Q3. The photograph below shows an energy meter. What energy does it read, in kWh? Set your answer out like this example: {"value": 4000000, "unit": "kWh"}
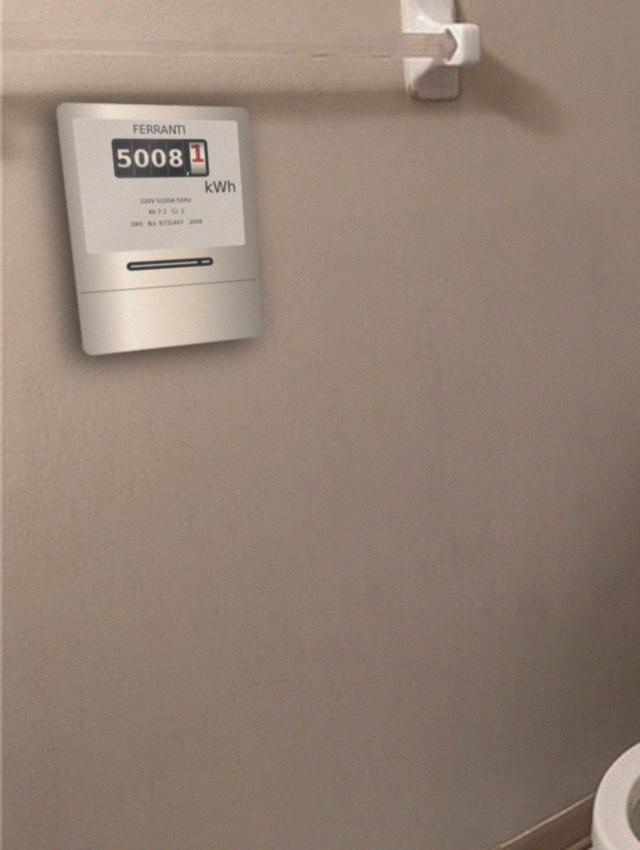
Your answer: {"value": 5008.1, "unit": "kWh"}
